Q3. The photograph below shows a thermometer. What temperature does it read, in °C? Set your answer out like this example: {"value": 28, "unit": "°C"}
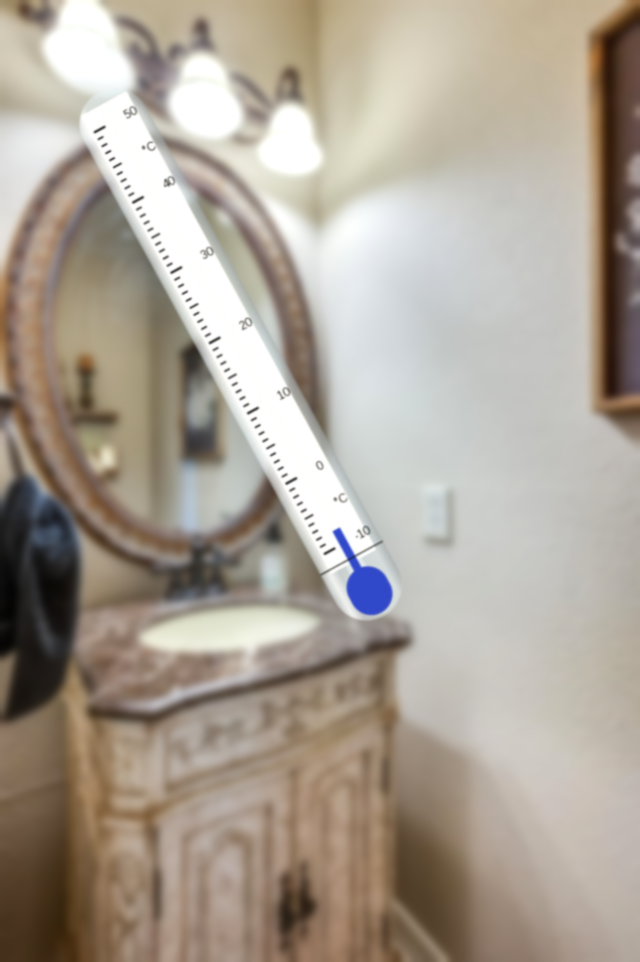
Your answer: {"value": -8, "unit": "°C"}
